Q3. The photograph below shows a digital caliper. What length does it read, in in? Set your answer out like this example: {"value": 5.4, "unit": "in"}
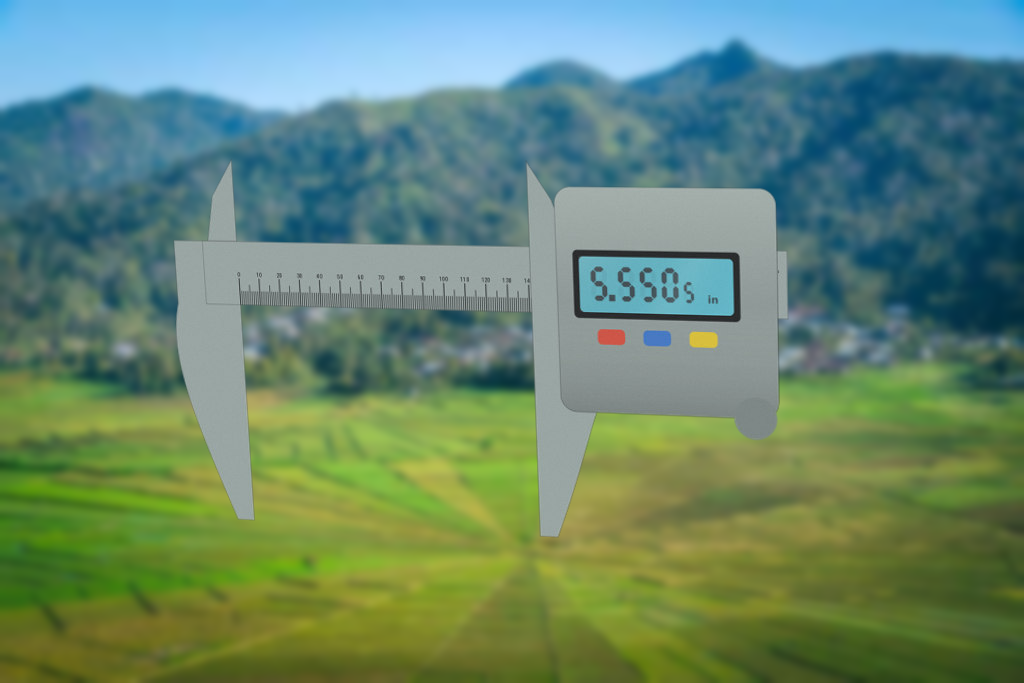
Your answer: {"value": 5.5505, "unit": "in"}
